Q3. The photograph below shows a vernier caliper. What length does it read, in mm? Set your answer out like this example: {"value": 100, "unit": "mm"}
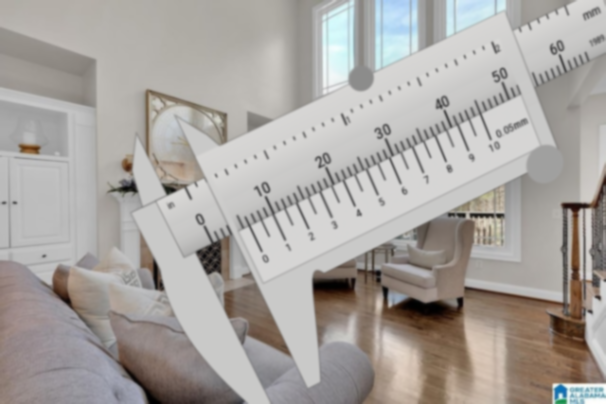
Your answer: {"value": 6.0, "unit": "mm"}
